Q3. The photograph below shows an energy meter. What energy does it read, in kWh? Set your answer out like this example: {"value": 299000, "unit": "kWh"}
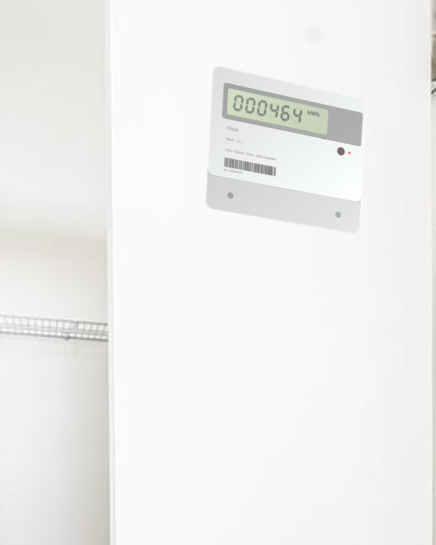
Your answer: {"value": 464, "unit": "kWh"}
